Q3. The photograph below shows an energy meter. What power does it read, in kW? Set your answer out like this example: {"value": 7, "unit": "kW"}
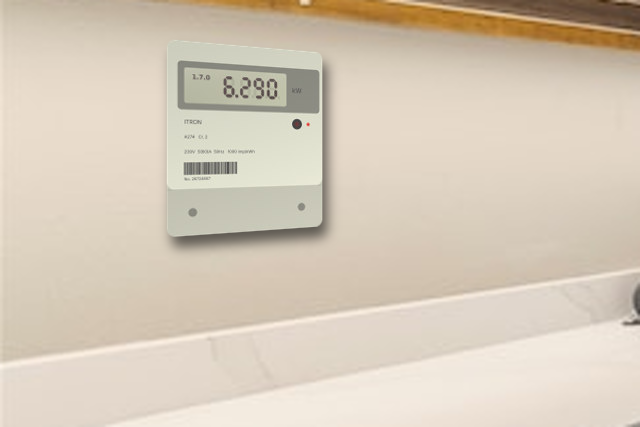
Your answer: {"value": 6.290, "unit": "kW"}
